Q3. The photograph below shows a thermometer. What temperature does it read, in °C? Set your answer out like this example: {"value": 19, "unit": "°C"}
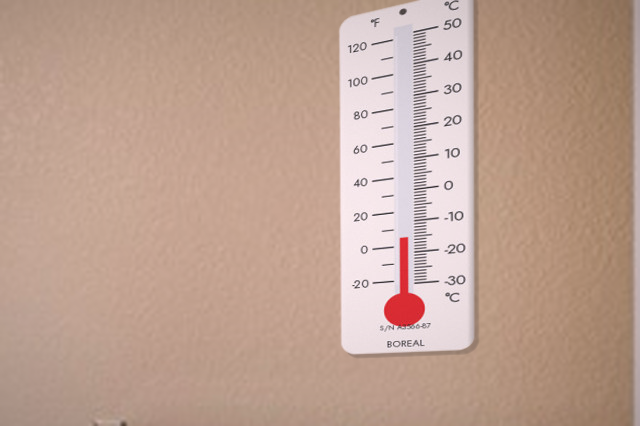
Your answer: {"value": -15, "unit": "°C"}
